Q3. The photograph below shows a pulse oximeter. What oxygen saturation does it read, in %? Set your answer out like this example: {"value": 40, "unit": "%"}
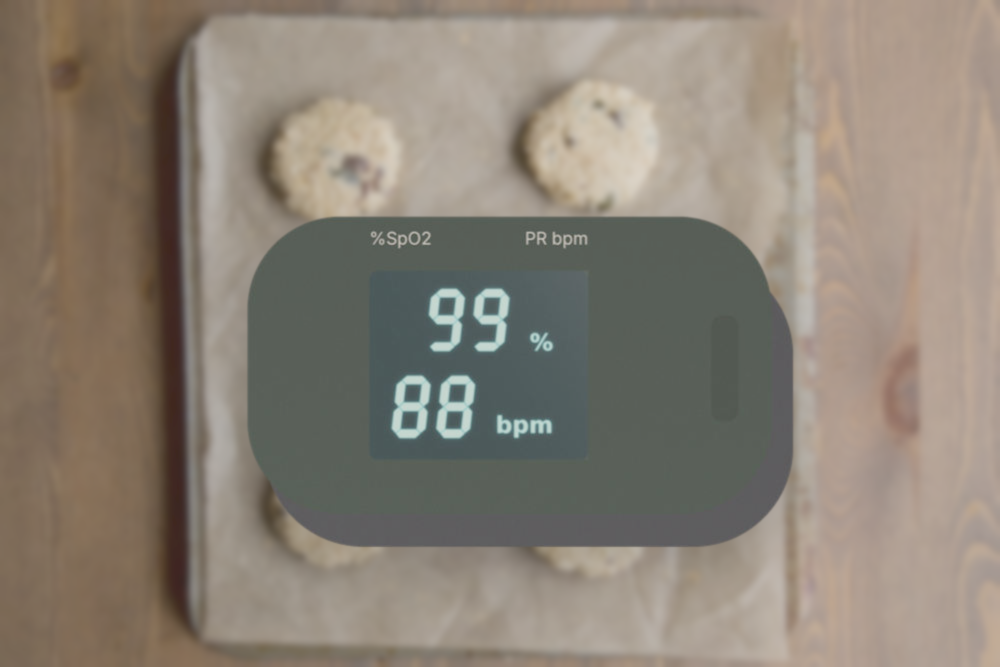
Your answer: {"value": 99, "unit": "%"}
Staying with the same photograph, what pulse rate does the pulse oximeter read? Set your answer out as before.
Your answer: {"value": 88, "unit": "bpm"}
